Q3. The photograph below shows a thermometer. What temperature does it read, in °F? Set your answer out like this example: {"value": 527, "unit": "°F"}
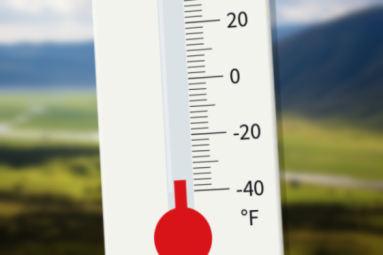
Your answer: {"value": -36, "unit": "°F"}
